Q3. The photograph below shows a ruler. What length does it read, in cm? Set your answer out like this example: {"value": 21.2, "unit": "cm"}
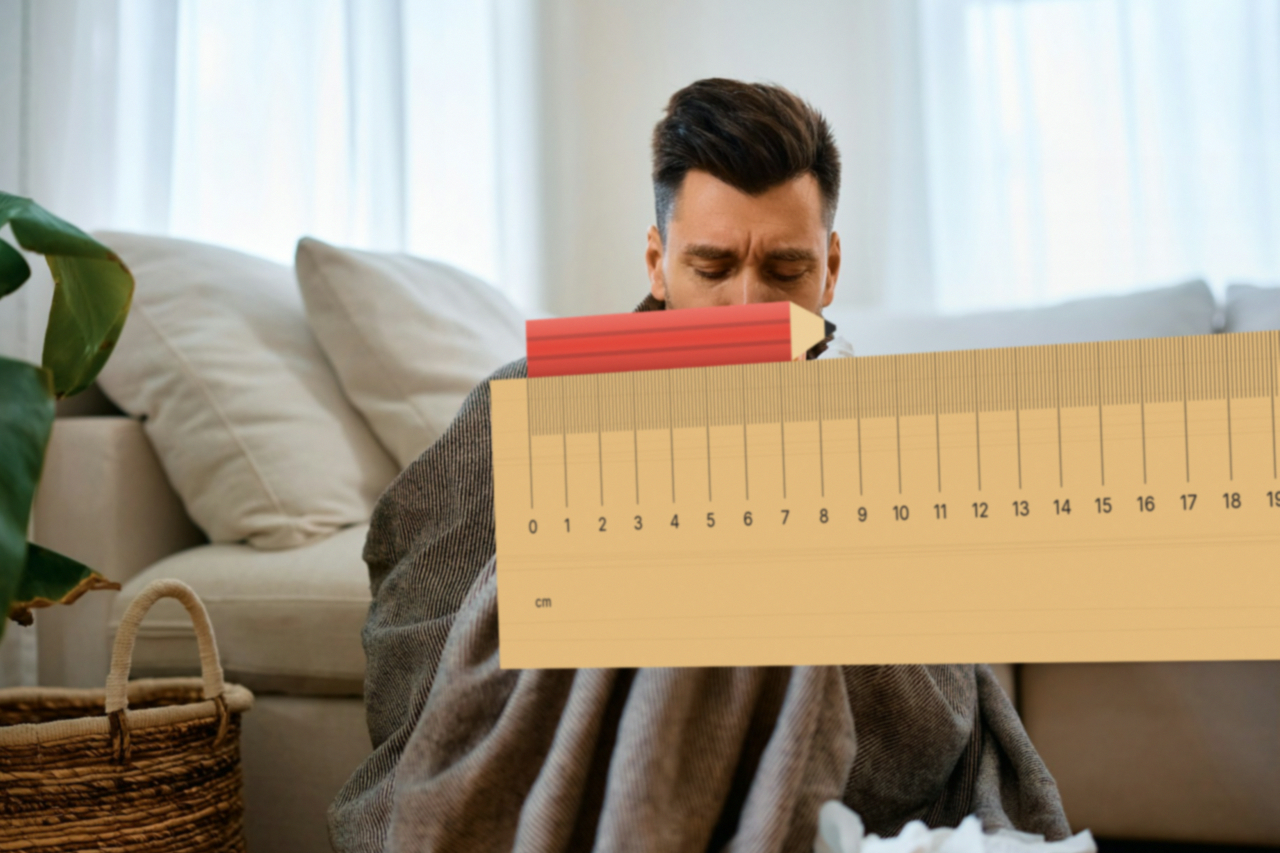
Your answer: {"value": 8.5, "unit": "cm"}
